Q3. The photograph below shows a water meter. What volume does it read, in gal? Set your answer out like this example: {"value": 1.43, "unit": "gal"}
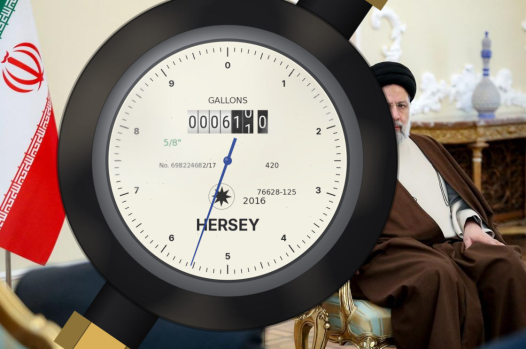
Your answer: {"value": 6105.5, "unit": "gal"}
